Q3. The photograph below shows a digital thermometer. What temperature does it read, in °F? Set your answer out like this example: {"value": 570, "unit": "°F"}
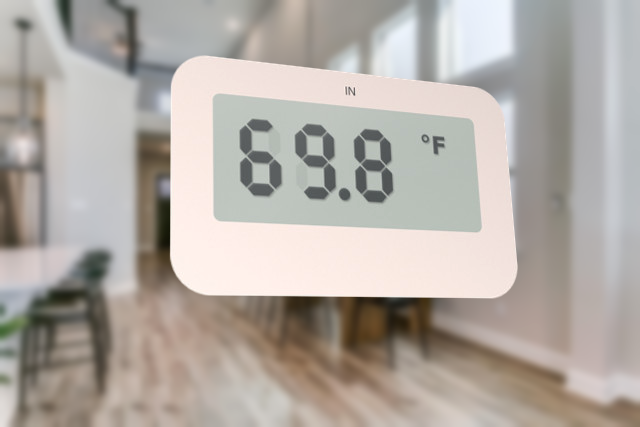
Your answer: {"value": 69.8, "unit": "°F"}
